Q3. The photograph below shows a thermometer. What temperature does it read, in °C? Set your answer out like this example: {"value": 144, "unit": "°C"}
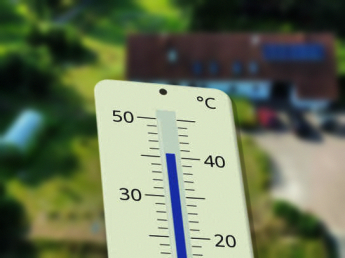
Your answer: {"value": 41, "unit": "°C"}
